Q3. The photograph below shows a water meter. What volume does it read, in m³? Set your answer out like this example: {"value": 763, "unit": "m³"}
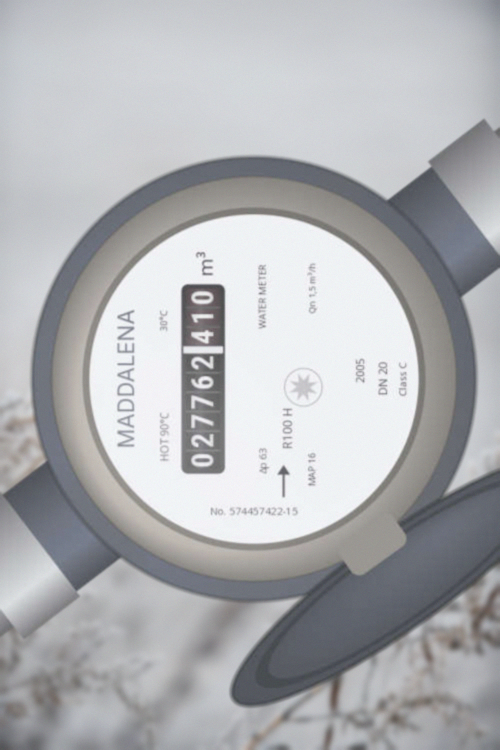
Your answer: {"value": 27762.410, "unit": "m³"}
